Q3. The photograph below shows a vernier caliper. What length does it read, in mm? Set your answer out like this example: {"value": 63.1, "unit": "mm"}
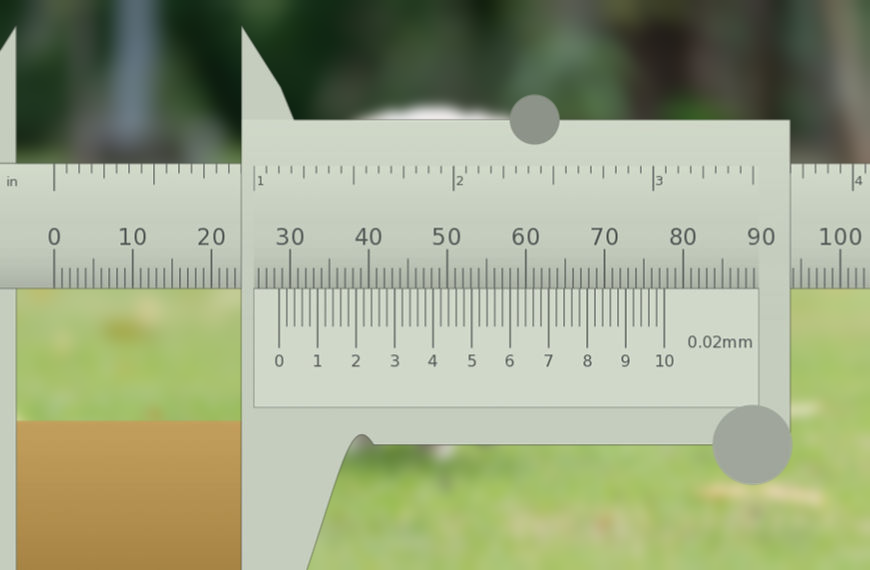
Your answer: {"value": 28.6, "unit": "mm"}
